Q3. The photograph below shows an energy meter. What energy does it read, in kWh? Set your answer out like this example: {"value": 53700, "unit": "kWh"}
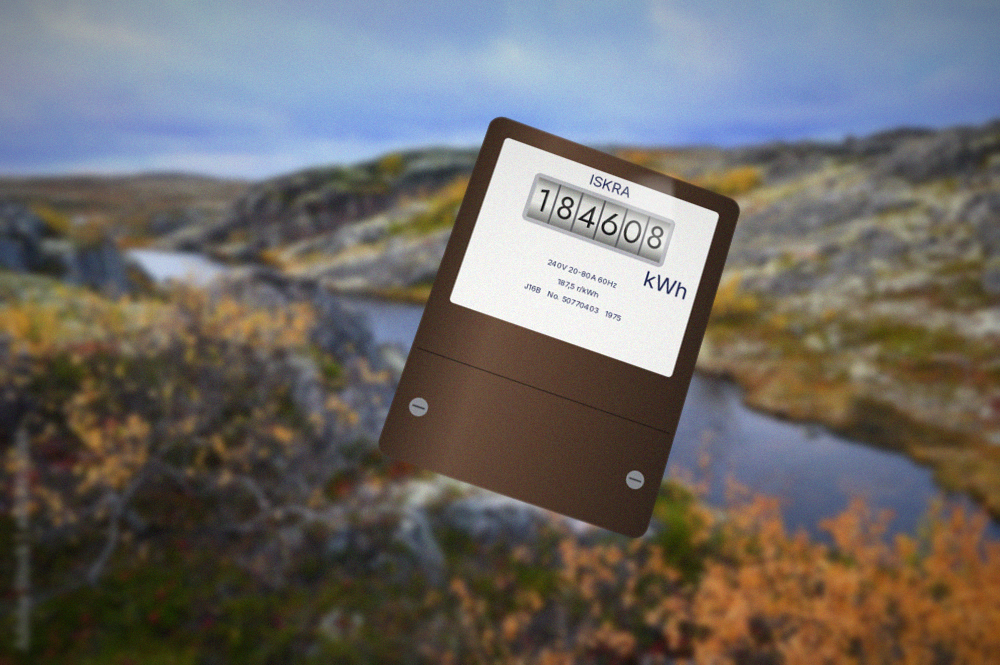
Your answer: {"value": 184608, "unit": "kWh"}
